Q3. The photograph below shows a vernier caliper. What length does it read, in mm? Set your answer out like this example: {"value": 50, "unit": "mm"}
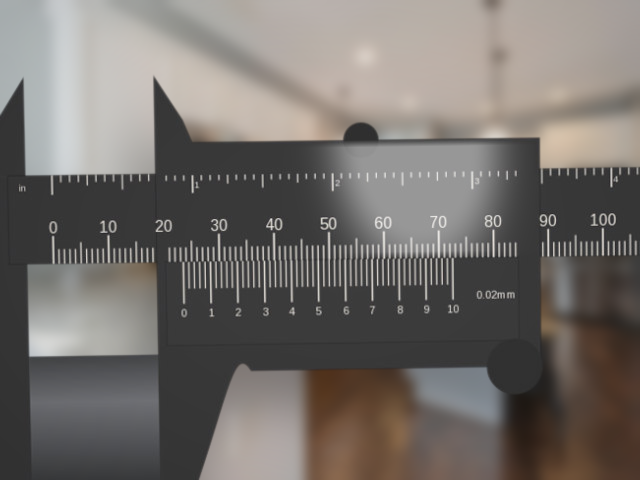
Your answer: {"value": 23.5, "unit": "mm"}
